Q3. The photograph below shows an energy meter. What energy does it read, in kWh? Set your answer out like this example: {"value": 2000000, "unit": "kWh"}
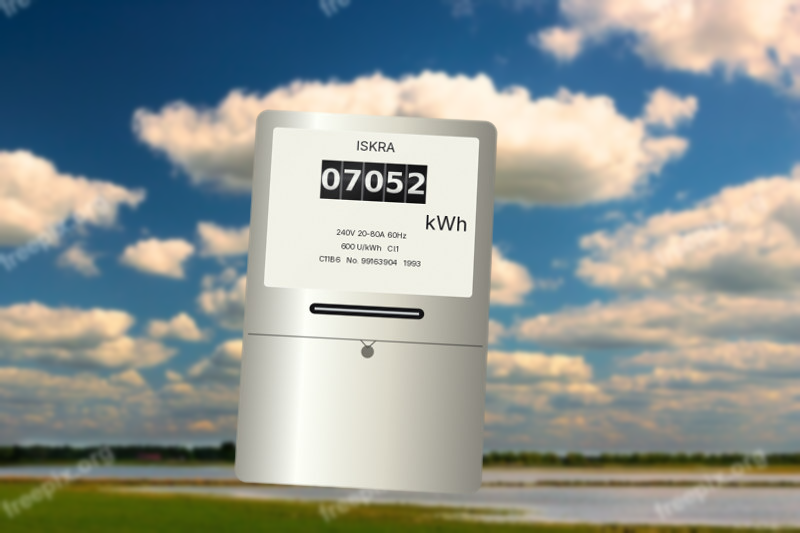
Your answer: {"value": 7052, "unit": "kWh"}
